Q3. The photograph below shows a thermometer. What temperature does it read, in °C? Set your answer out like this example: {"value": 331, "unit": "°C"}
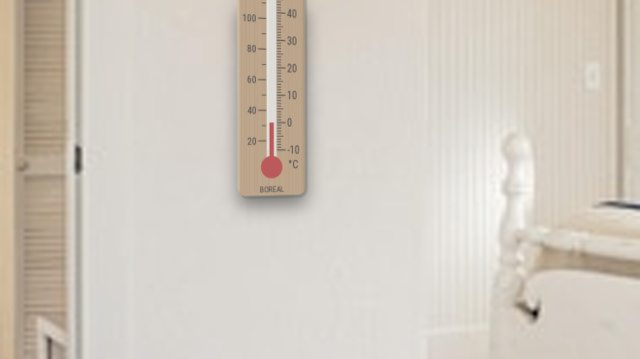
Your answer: {"value": 0, "unit": "°C"}
